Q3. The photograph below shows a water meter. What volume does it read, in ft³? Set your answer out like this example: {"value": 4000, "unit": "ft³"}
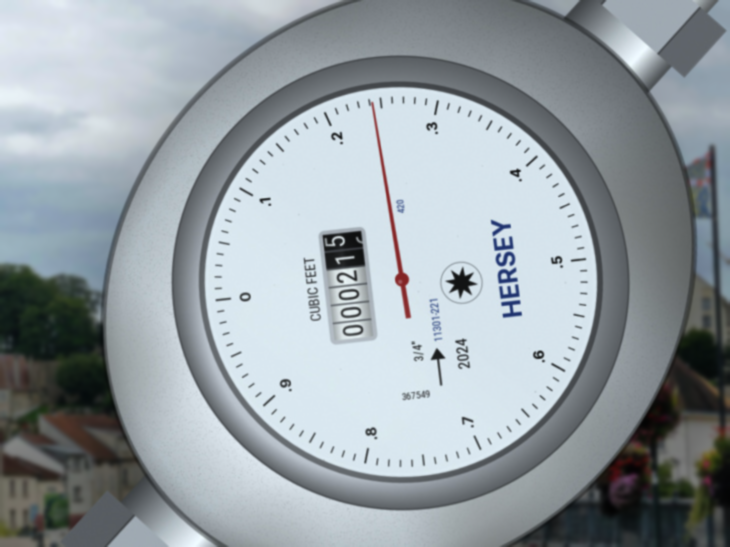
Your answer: {"value": 215.24, "unit": "ft³"}
